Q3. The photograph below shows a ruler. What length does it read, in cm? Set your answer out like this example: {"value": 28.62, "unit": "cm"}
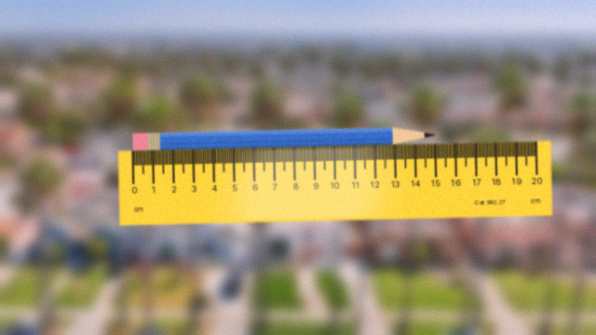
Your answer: {"value": 15, "unit": "cm"}
